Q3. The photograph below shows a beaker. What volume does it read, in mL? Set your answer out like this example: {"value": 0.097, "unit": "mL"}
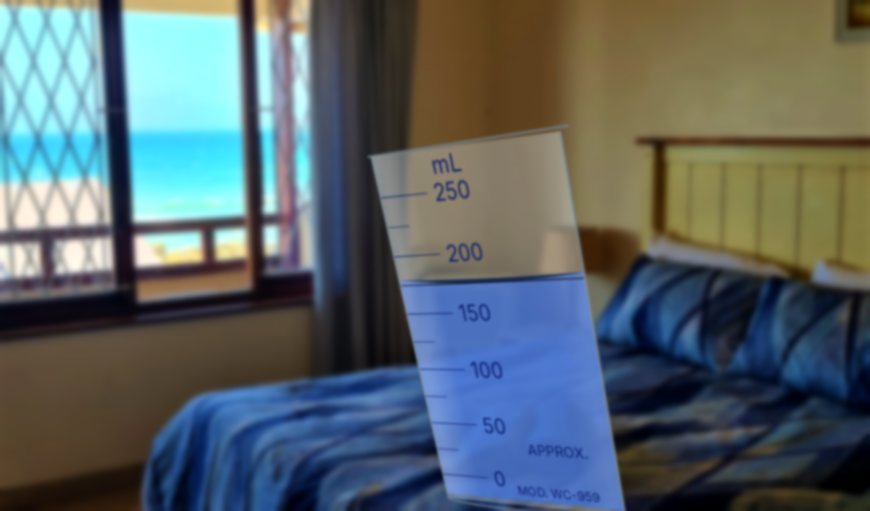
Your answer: {"value": 175, "unit": "mL"}
